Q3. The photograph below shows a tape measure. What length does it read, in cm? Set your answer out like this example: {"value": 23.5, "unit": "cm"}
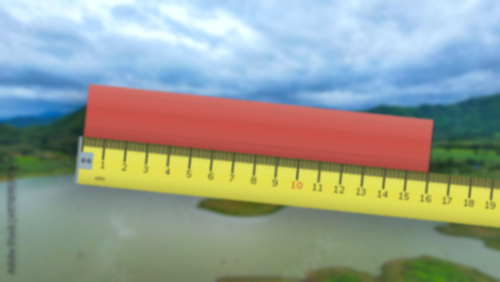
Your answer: {"value": 16, "unit": "cm"}
